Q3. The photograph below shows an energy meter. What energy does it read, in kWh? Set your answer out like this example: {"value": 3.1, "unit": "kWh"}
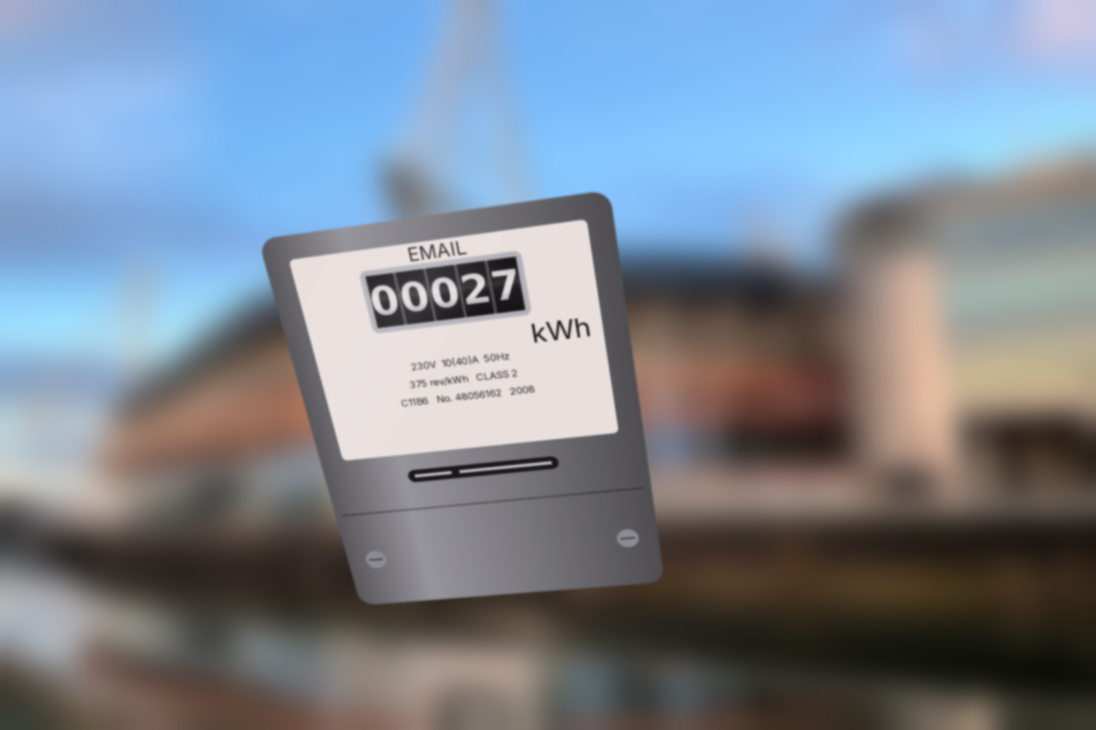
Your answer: {"value": 27, "unit": "kWh"}
